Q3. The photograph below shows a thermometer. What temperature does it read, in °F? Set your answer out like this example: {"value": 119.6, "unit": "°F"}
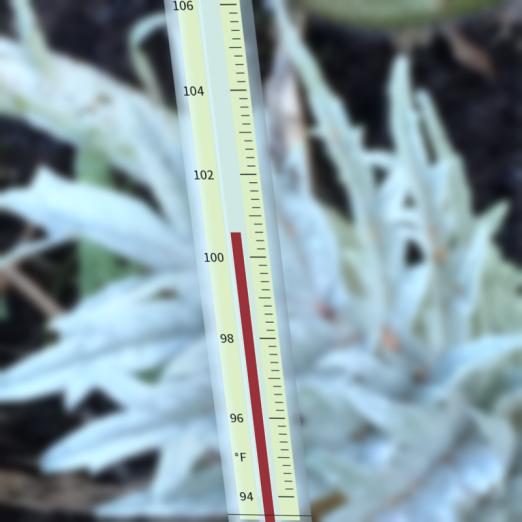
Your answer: {"value": 100.6, "unit": "°F"}
